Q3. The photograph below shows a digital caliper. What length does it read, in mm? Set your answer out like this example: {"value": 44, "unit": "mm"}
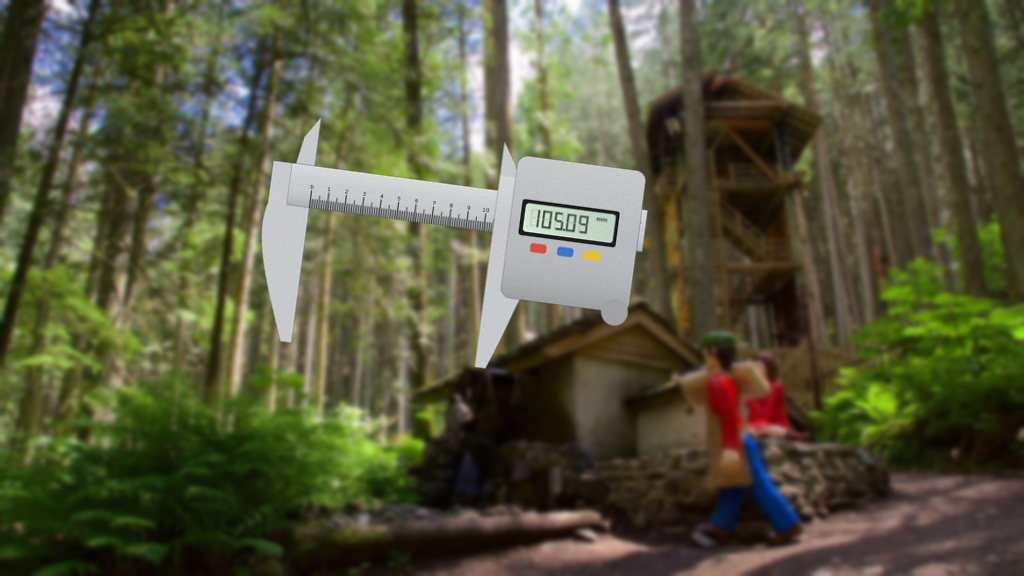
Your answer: {"value": 105.09, "unit": "mm"}
